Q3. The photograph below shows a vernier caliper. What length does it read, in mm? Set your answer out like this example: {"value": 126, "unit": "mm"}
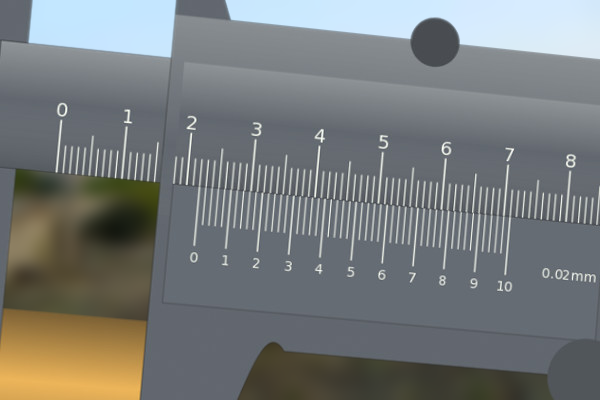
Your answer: {"value": 22.0, "unit": "mm"}
